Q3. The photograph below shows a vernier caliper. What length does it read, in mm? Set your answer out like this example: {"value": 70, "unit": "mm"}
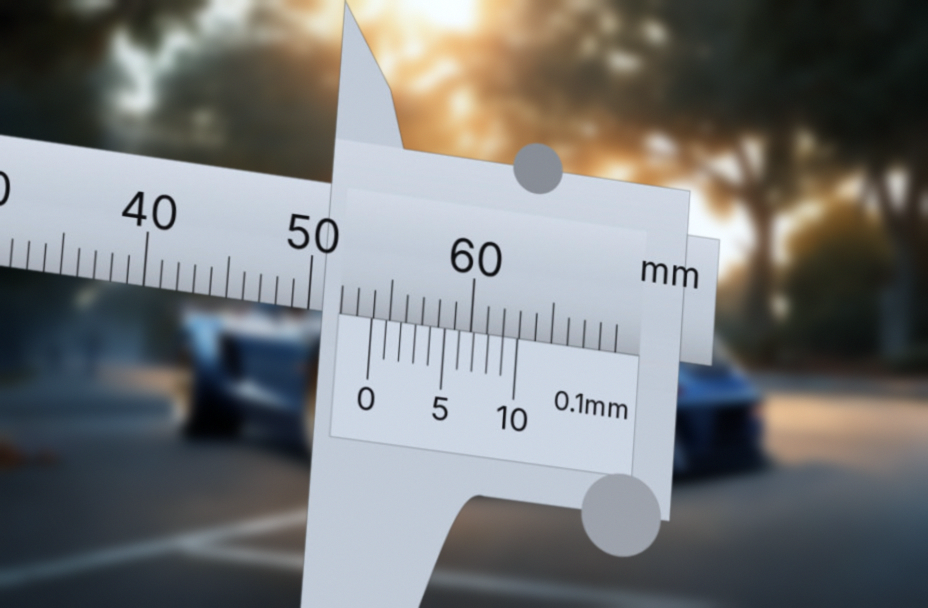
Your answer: {"value": 53.9, "unit": "mm"}
